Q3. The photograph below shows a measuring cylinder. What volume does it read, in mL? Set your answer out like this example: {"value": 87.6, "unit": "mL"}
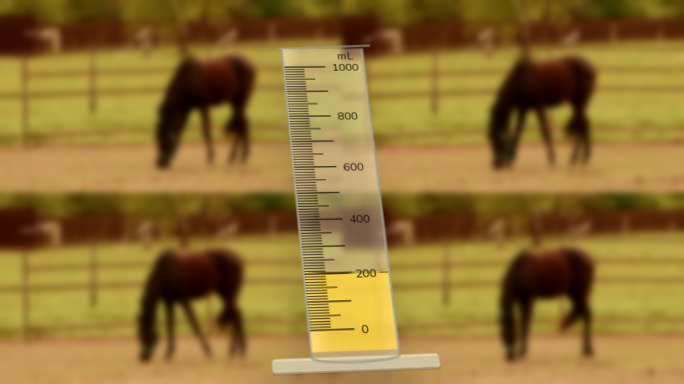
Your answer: {"value": 200, "unit": "mL"}
